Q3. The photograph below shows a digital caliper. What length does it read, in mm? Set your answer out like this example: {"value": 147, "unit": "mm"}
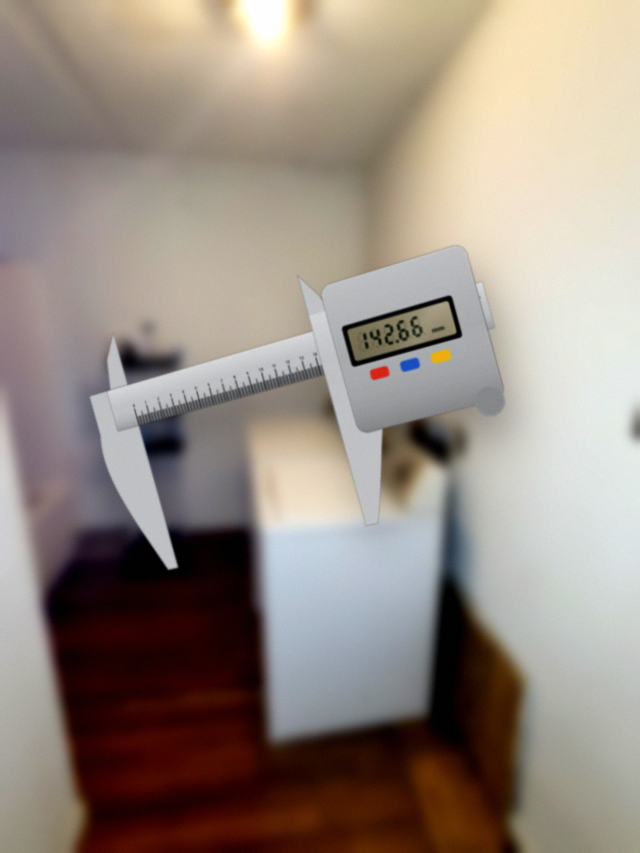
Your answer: {"value": 142.66, "unit": "mm"}
